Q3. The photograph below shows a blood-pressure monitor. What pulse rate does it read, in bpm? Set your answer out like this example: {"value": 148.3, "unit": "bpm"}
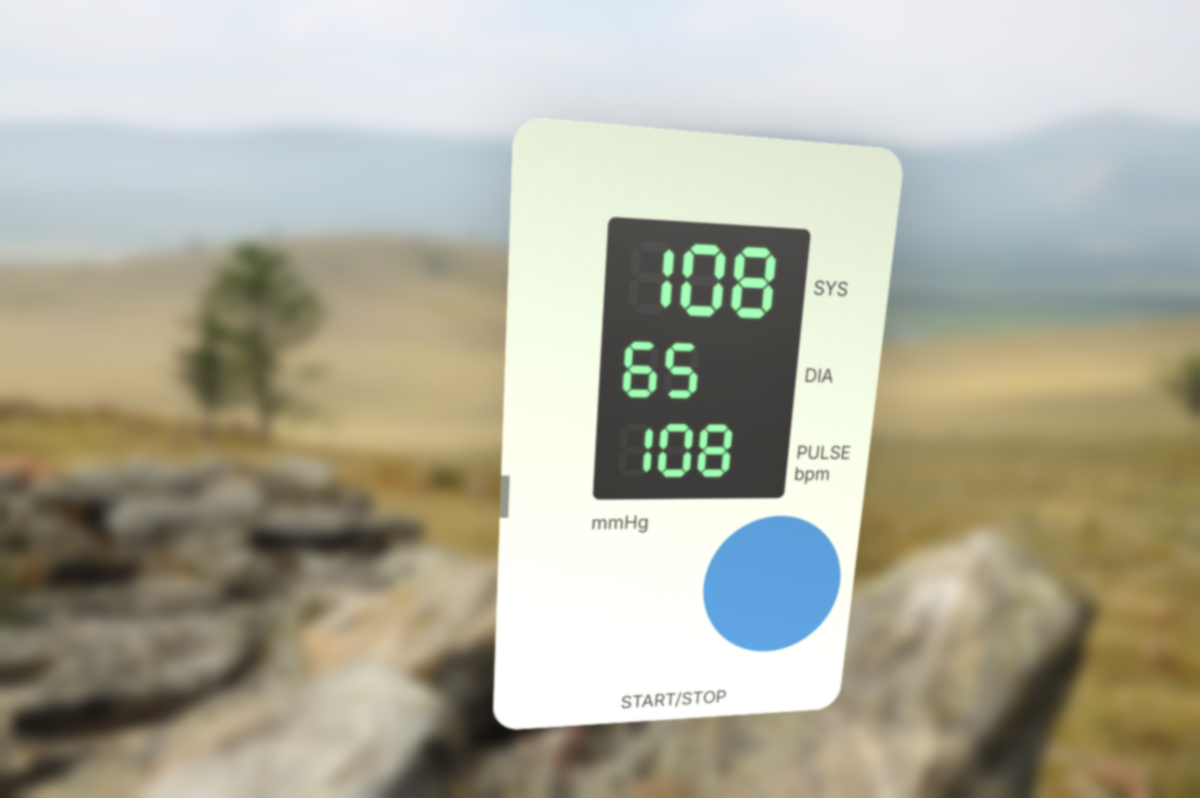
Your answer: {"value": 108, "unit": "bpm"}
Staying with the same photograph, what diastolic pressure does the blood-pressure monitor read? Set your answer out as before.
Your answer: {"value": 65, "unit": "mmHg"}
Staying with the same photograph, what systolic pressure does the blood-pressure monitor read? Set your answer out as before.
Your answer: {"value": 108, "unit": "mmHg"}
